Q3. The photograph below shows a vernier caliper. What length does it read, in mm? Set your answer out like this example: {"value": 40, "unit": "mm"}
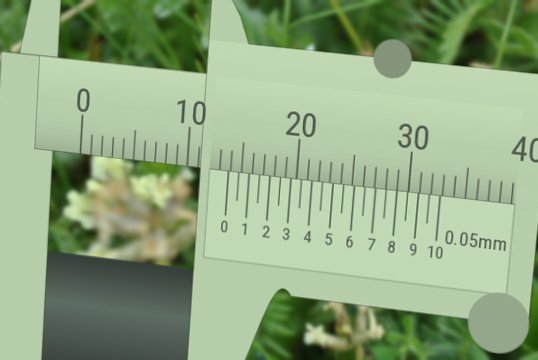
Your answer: {"value": 13.8, "unit": "mm"}
